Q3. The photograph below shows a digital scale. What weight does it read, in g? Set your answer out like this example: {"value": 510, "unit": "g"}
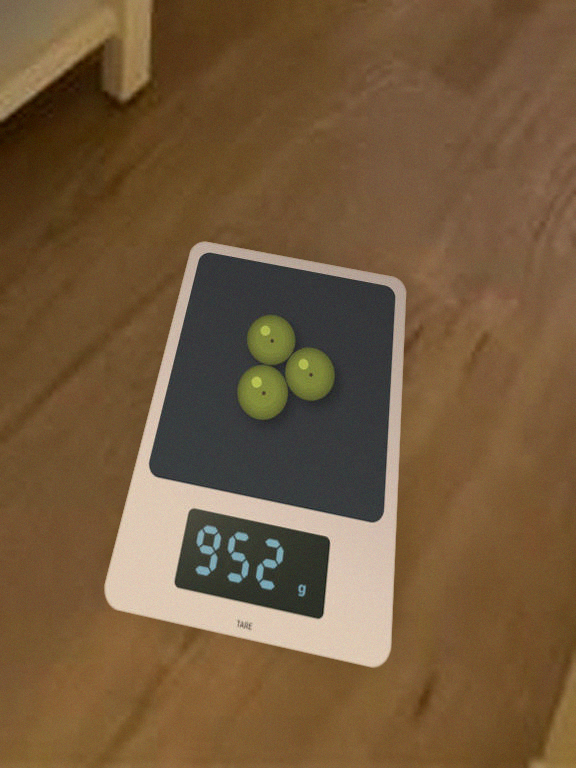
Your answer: {"value": 952, "unit": "g"}
